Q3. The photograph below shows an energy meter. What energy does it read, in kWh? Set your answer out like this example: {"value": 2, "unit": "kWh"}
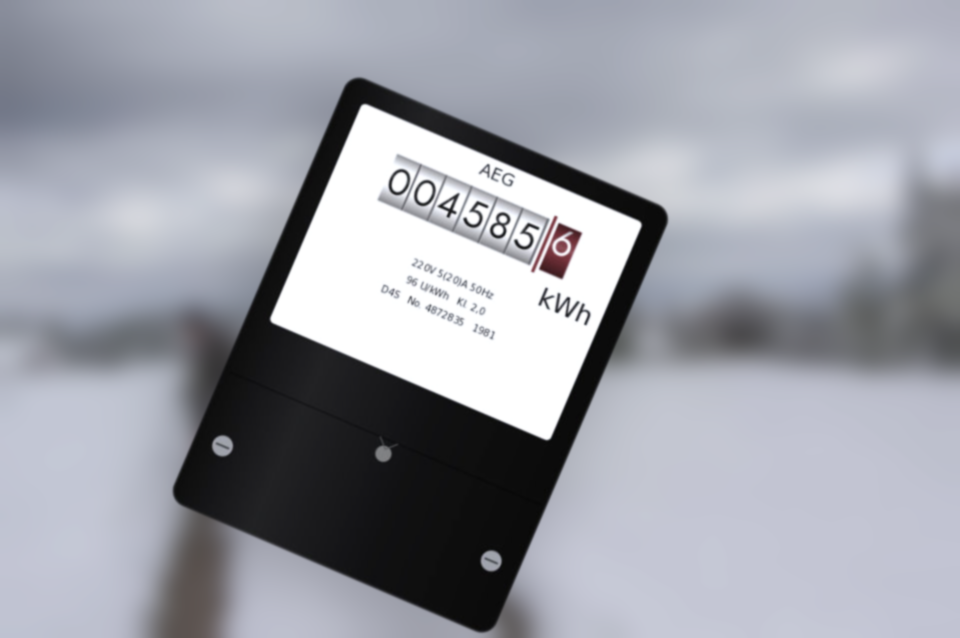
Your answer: {"value": 4585.6, "unit": "kWh"}
